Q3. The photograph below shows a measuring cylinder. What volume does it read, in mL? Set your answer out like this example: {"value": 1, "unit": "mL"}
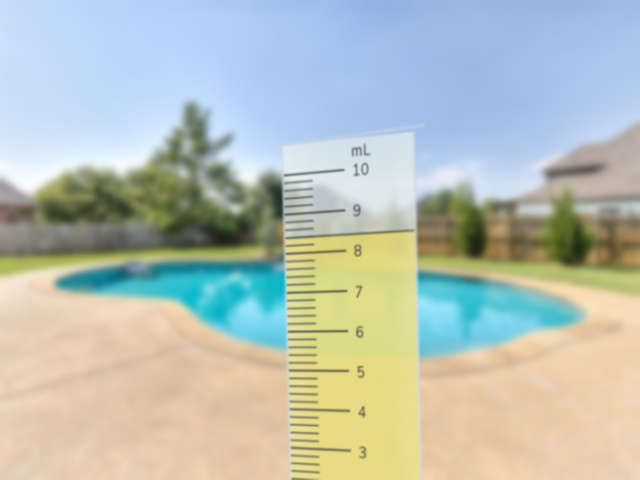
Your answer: {"value": 8.4, "unit": "mL"}
